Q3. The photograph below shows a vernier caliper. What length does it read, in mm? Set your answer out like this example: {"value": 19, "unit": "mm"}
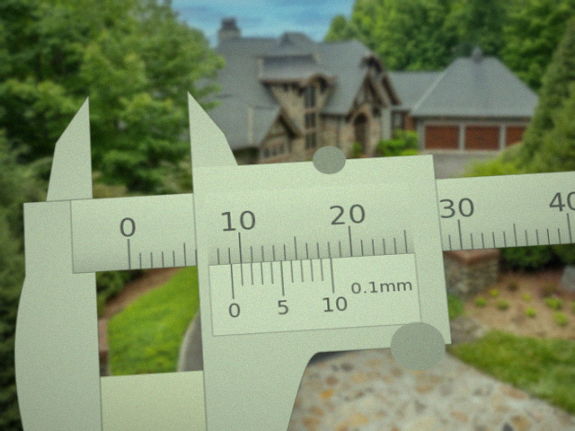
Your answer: {"value": 9.1, "unit": "mm"}
